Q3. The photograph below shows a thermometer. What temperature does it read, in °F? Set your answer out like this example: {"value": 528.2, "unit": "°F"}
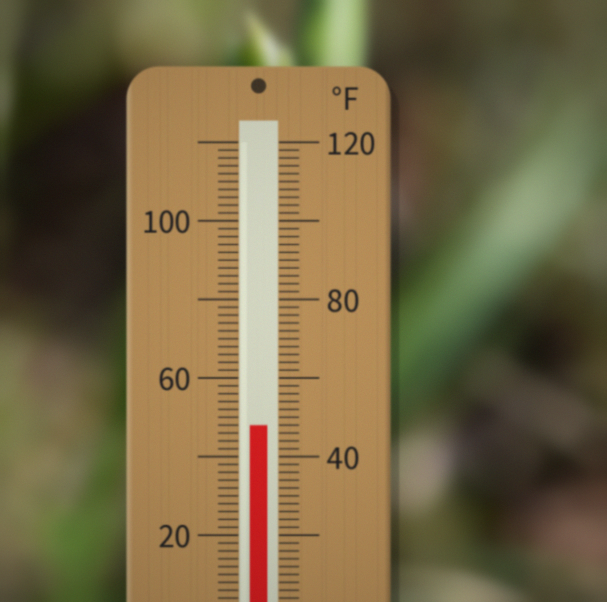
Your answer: {"value": 48, "unit": "°F"}
